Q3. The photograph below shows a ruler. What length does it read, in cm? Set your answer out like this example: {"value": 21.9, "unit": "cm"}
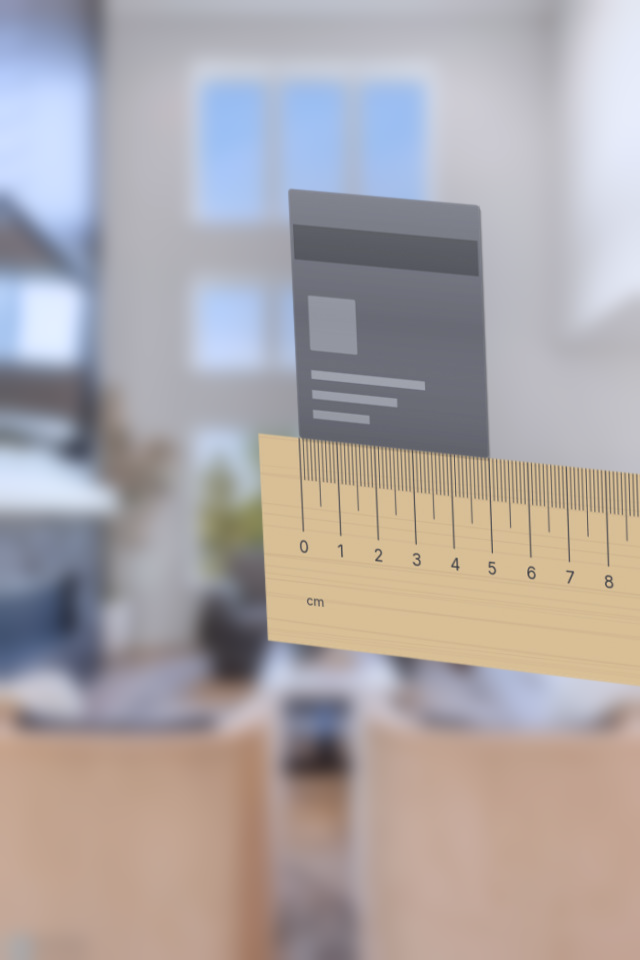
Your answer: {"value": 5, "unit": "cm"}
